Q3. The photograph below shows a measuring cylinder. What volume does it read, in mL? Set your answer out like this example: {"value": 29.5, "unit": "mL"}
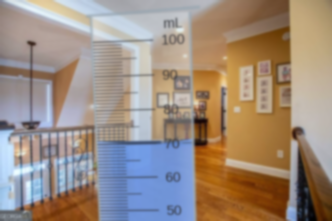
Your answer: {"value": 70, "unit": "mL"}
